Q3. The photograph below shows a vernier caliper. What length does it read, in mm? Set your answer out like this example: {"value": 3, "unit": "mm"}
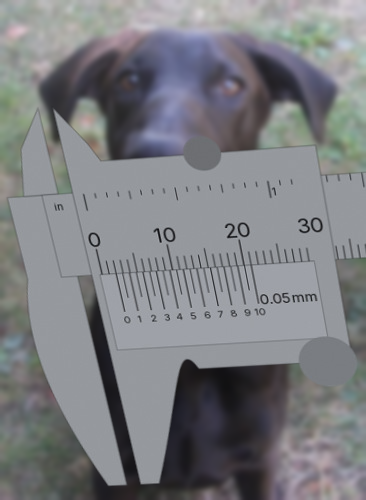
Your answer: {"value": 2.0, "unit": "mm"}
